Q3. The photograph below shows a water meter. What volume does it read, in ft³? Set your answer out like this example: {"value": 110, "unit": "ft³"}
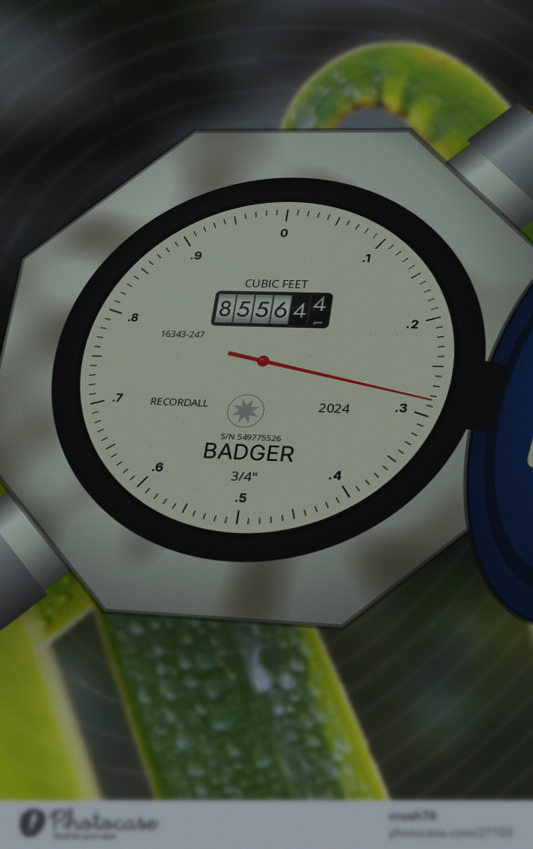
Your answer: {"value": 855644.28, "unit": "ft³"}
